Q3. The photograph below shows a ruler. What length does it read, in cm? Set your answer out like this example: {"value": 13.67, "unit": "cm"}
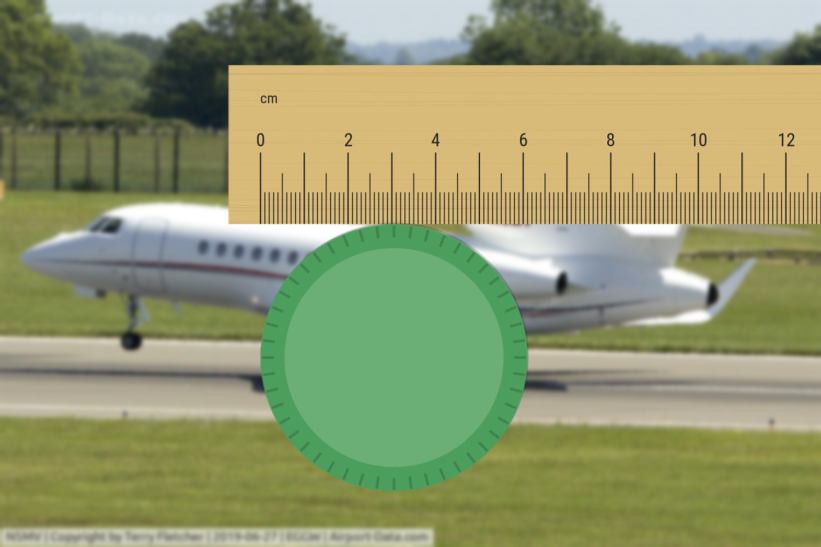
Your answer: {"value": 6.1, "unit": "cm"}
